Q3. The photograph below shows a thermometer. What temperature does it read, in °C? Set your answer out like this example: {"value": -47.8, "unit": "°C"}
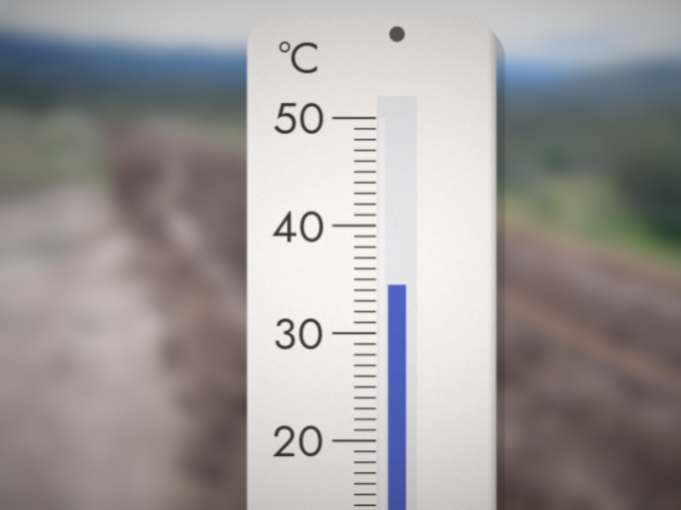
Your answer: {"value": 34.5, "unit": "°C"}
